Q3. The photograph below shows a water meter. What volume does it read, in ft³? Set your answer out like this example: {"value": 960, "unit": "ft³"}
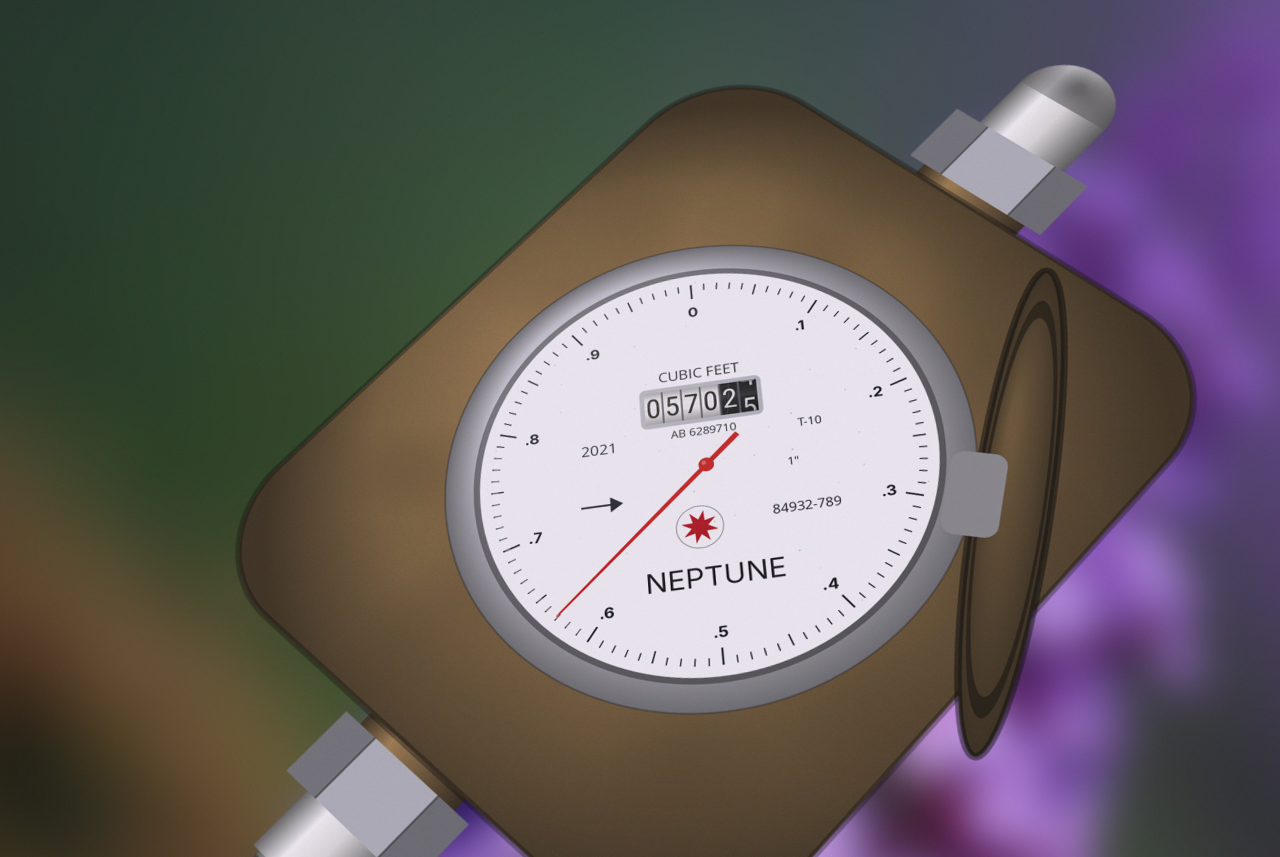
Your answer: {"value": 57024.63, "unit": "ft³"}
